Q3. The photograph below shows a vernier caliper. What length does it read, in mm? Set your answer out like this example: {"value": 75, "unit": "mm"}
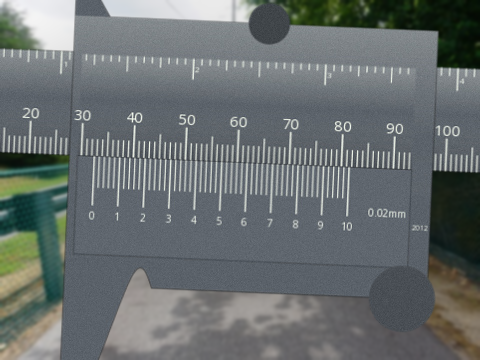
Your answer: {"value": 32.5, "unit": "mm"}
